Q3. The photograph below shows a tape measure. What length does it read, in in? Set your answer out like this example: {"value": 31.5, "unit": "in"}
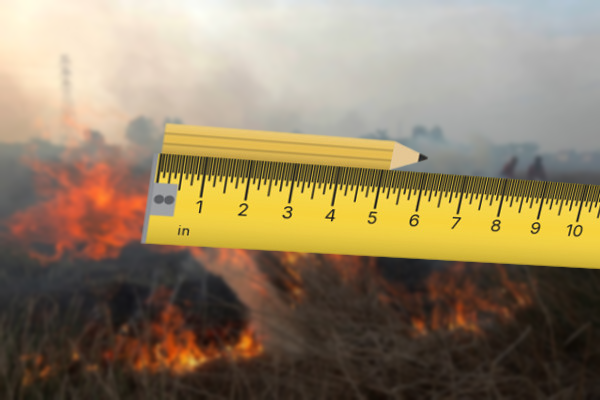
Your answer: {"value": 6, "unit": "in"}
